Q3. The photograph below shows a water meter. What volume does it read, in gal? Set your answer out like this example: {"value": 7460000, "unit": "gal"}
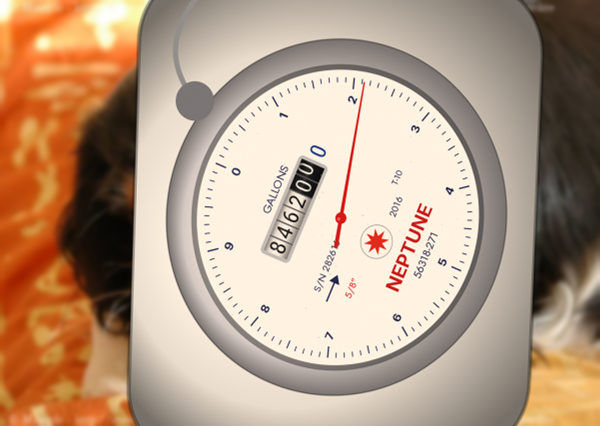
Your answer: {"value": 8462002.1, "unit": "gal"}
